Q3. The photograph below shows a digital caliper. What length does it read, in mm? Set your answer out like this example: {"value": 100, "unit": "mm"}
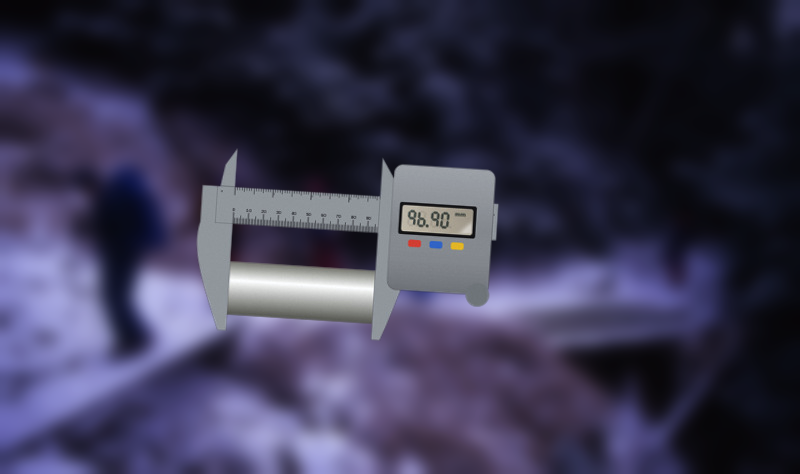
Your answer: {"value": 96.90, "unit": "mm"}
